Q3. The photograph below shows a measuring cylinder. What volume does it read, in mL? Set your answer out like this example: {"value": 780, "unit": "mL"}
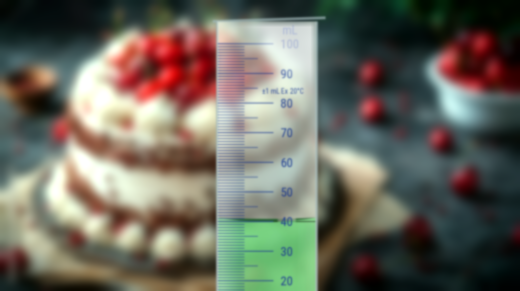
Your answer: {"value": 40, "unit": "mL"}
